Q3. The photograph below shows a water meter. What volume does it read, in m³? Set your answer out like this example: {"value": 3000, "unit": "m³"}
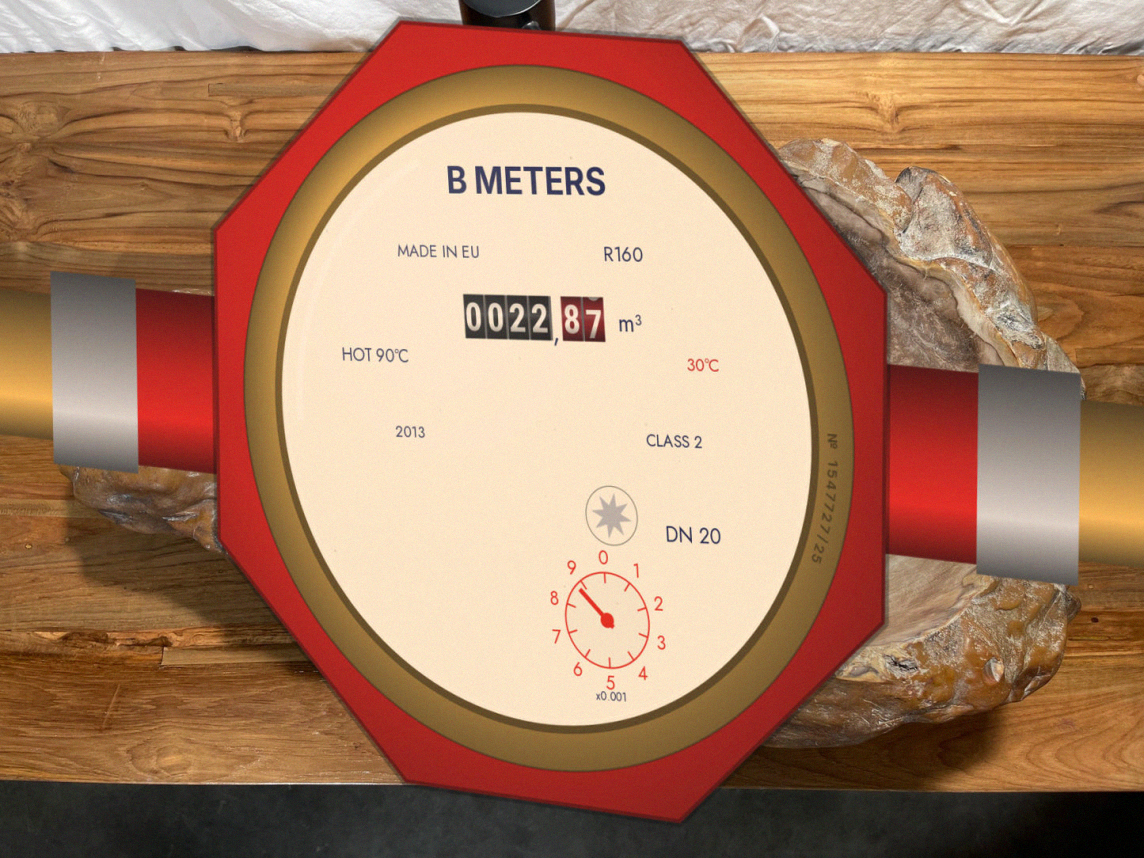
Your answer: {"value": 22.868, "unit": "m³"}
